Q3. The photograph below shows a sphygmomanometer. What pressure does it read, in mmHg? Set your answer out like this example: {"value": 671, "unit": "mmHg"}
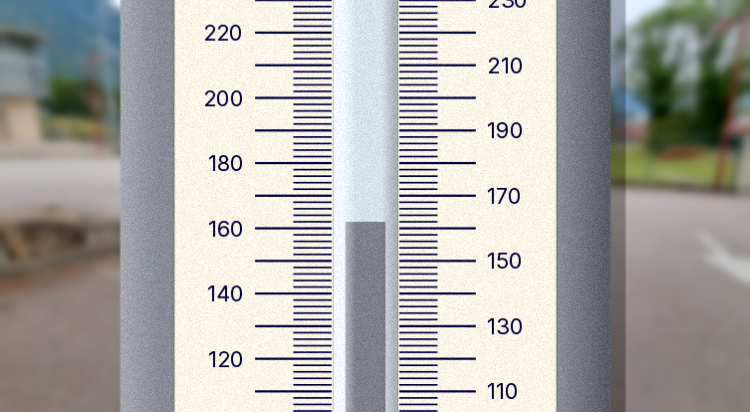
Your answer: {"value": 162, "unit": "mmHg"}
